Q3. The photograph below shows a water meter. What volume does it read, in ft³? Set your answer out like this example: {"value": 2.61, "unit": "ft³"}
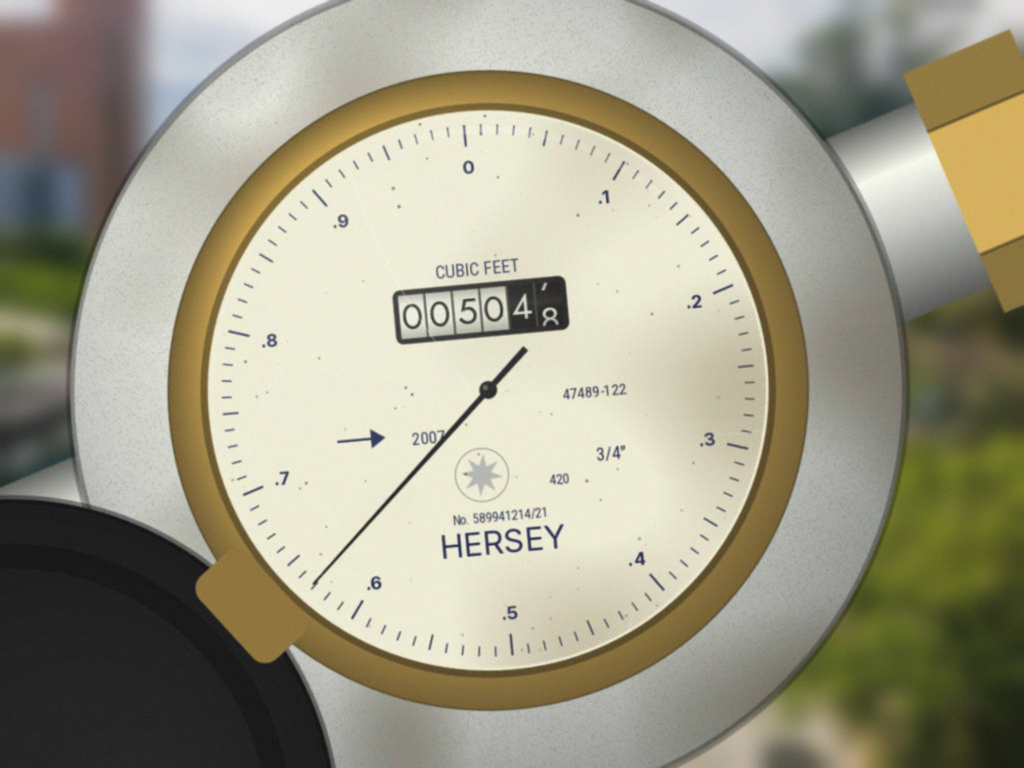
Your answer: {"value": 5047.63, "unit": "ft³"}
